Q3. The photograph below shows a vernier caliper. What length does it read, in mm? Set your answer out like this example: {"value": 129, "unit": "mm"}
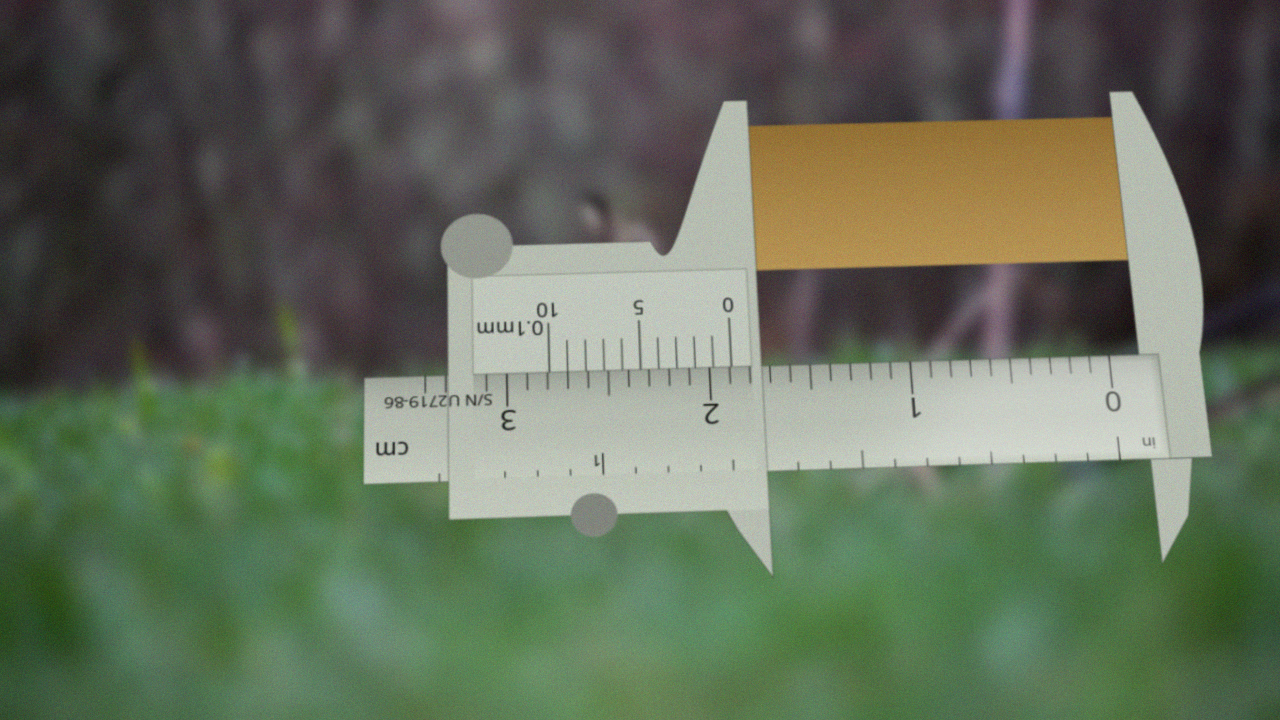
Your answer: {"value": 18.9, "unit": "mm"}
